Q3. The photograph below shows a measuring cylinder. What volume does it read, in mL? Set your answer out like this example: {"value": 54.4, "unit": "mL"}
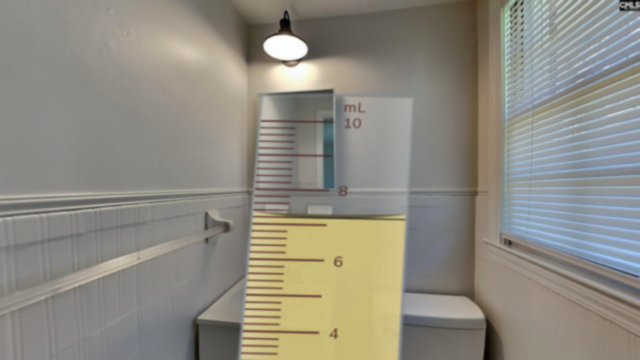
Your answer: {"value": 7.2, "unit": "mL"}
